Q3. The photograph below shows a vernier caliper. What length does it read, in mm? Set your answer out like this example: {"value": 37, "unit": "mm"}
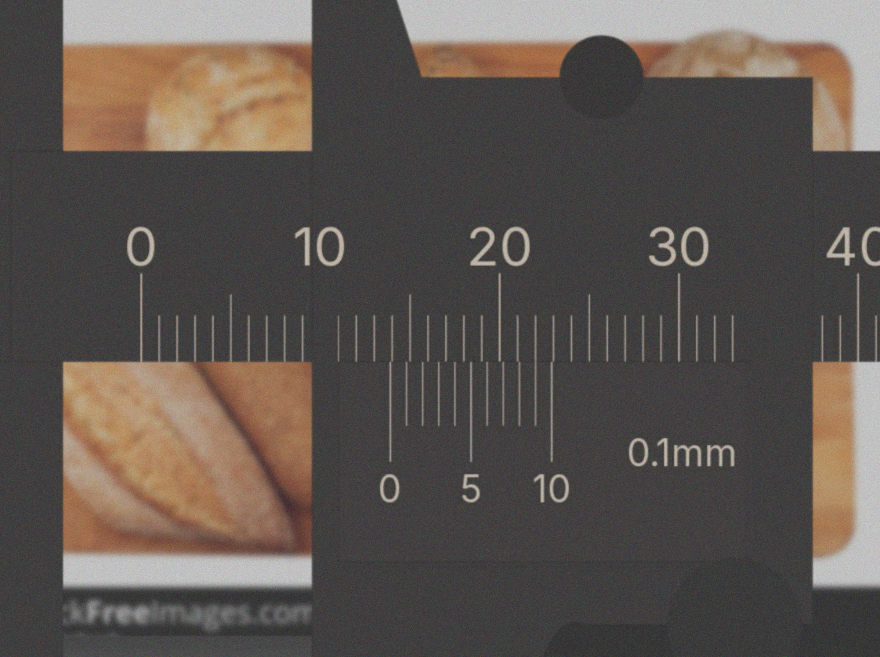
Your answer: {"value": 13.9, "unit": "mm"}
